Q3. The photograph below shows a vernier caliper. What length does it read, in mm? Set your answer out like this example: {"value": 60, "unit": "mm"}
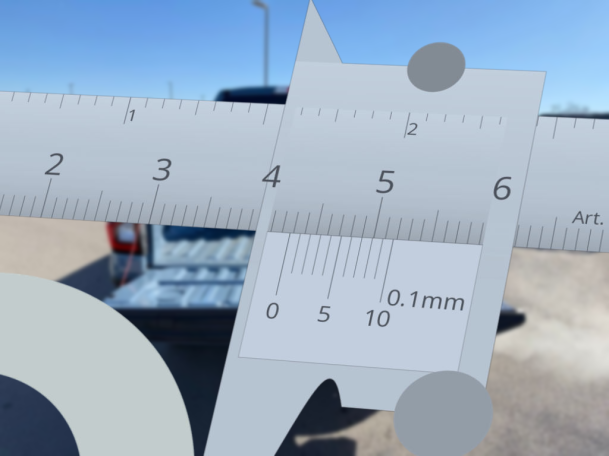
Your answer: {"value": 42.7, "unit": "mm"}
